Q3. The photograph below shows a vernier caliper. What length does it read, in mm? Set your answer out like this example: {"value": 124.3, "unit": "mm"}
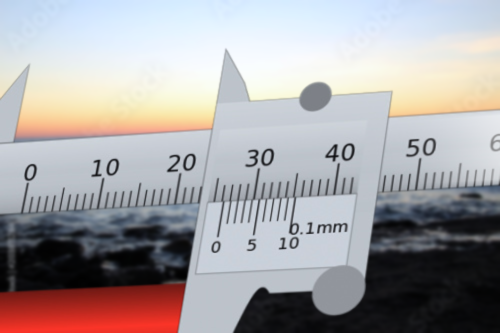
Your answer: {"value": 26.2, "unit": "mm"}
